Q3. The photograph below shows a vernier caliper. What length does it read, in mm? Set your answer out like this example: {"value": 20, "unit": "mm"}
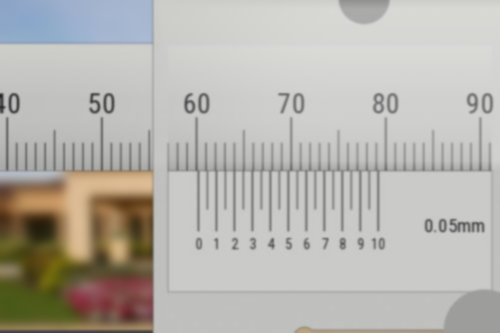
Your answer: {"value": 60.2, "unit": "mm"}
